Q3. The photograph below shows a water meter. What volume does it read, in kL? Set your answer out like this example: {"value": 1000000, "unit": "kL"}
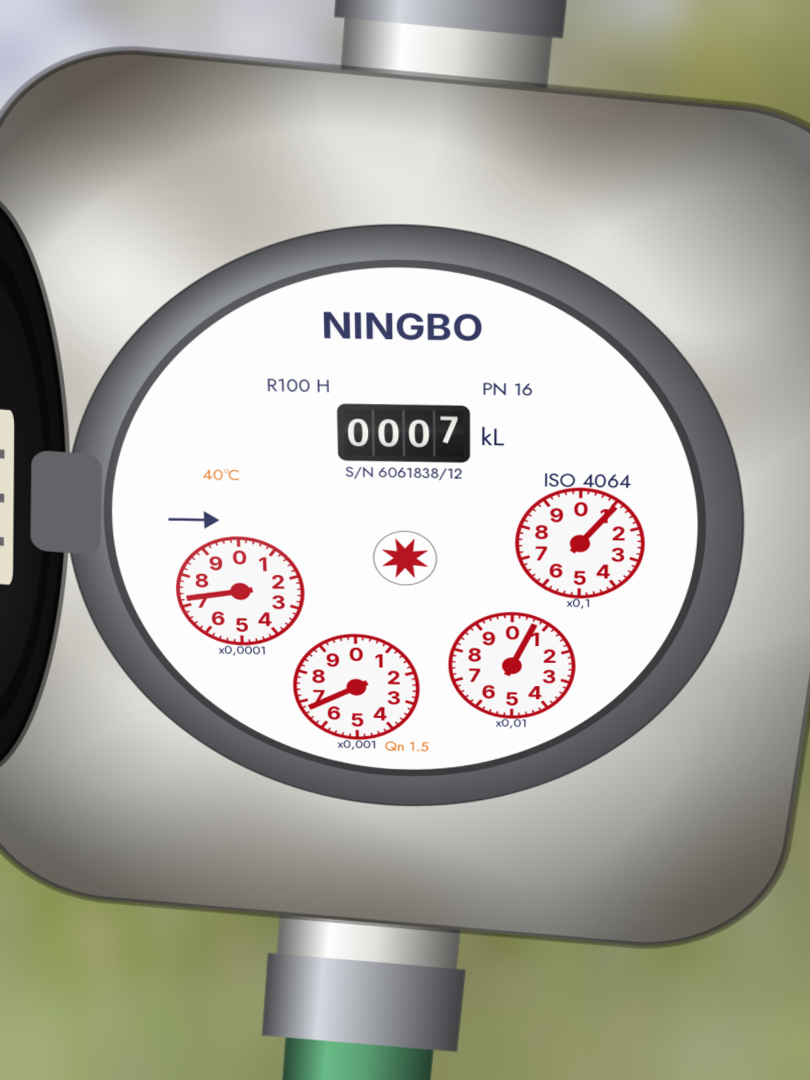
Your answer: {"value": 7.1067, "unit": "kL"}
